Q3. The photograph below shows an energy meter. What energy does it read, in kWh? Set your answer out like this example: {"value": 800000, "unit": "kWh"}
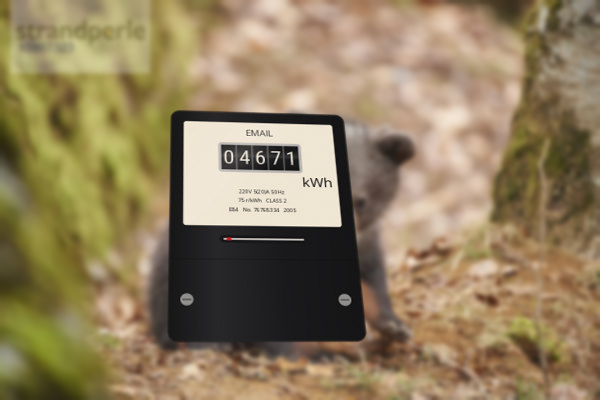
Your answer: {"value": 4671, "unit": "kWh"}
